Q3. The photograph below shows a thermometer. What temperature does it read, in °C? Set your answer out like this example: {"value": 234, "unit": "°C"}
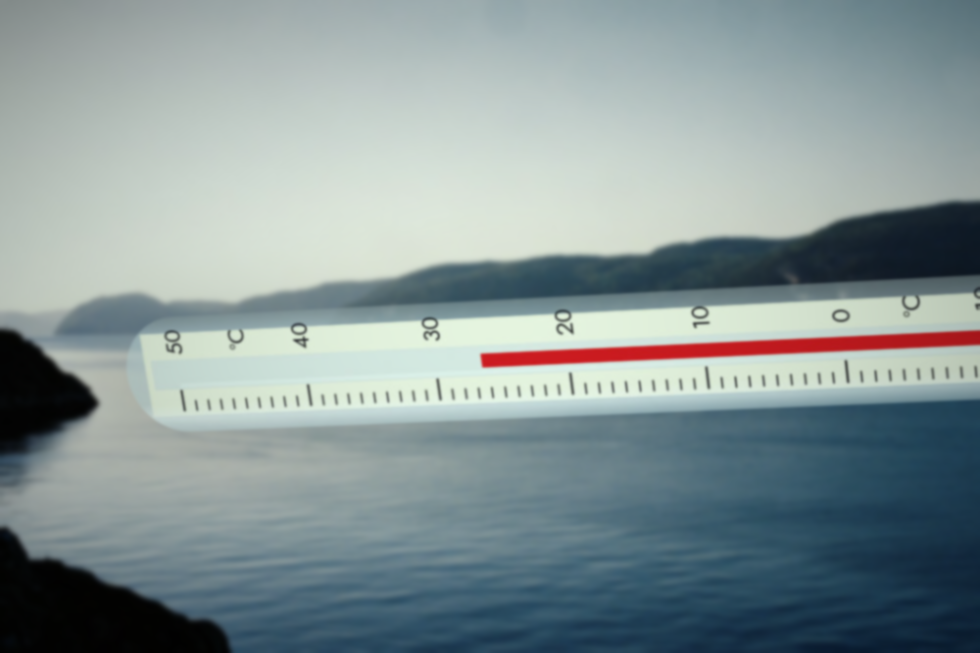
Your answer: {"value": 26.5, "unit": "°C"}
